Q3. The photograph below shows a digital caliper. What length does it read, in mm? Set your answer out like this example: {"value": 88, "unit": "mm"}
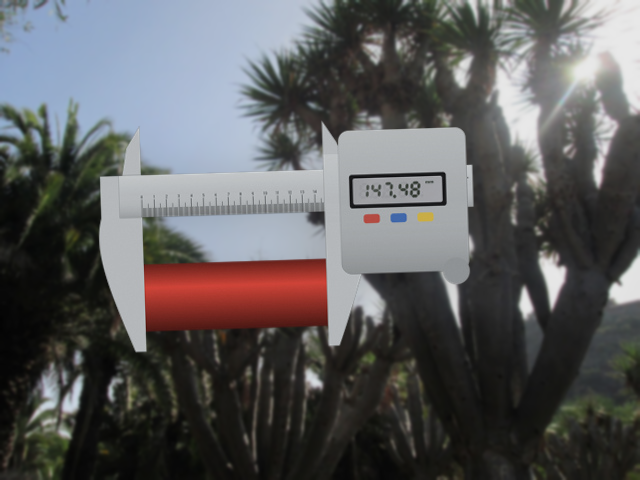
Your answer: {"value": 147.48, "unit": "mm"}
